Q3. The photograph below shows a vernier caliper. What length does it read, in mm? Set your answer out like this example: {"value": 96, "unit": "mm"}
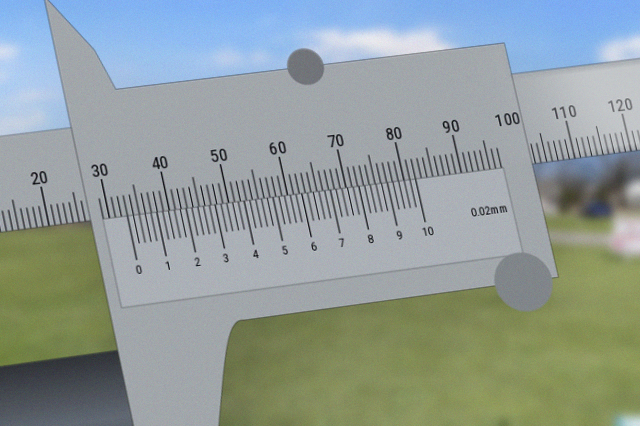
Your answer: {"value": 33.0, "unit": "mm"}
